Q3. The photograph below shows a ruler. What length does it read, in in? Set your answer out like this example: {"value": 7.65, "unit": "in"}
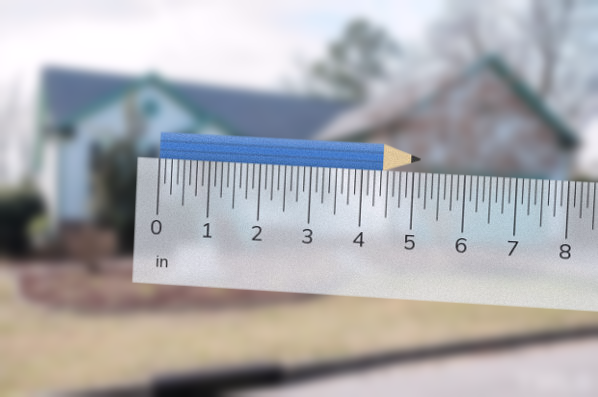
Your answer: {"value": 5.125, "unit": "in"}
